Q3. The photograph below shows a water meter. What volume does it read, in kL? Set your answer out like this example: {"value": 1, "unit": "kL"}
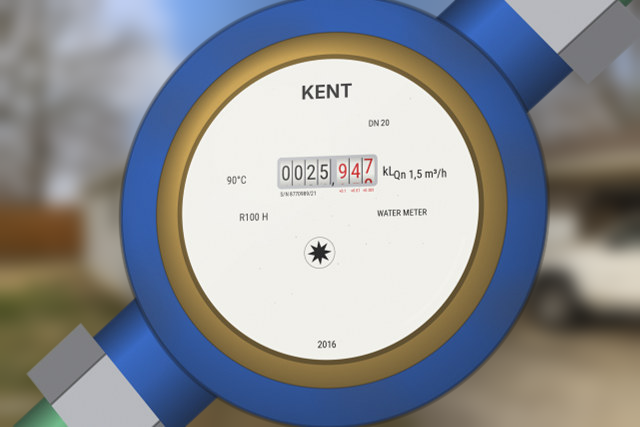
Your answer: {"value": 25.947, "unit": "kL"}
